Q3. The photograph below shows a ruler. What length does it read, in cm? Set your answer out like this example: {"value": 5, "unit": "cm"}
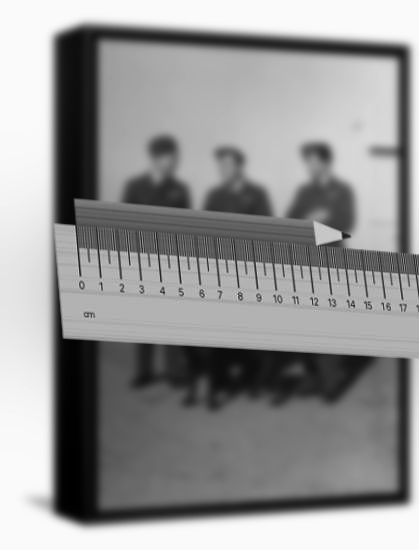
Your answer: {"value": 14.5, "unit": "cm"}
